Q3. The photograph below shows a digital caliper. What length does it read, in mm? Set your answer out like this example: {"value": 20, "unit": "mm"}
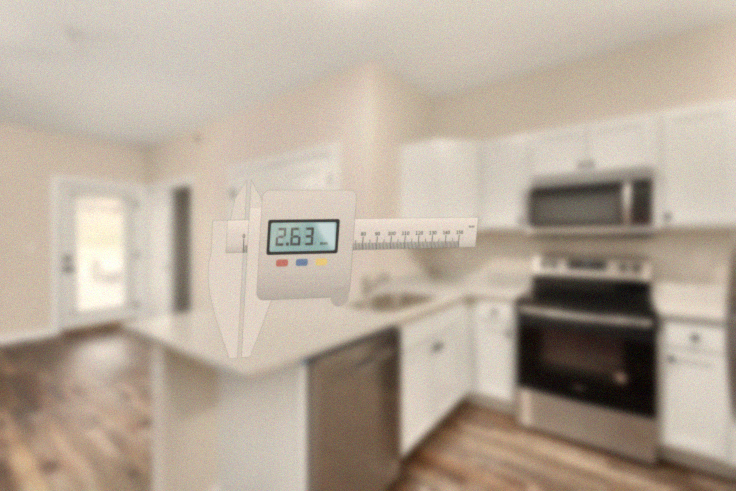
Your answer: {"value": 2.63, "unit": "mm"}
